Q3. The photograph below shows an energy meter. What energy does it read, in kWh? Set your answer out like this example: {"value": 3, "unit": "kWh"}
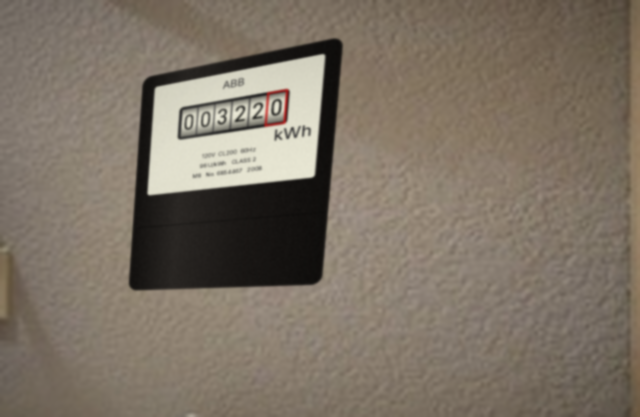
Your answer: {"value": 322.0, "unit": "kWh"}
